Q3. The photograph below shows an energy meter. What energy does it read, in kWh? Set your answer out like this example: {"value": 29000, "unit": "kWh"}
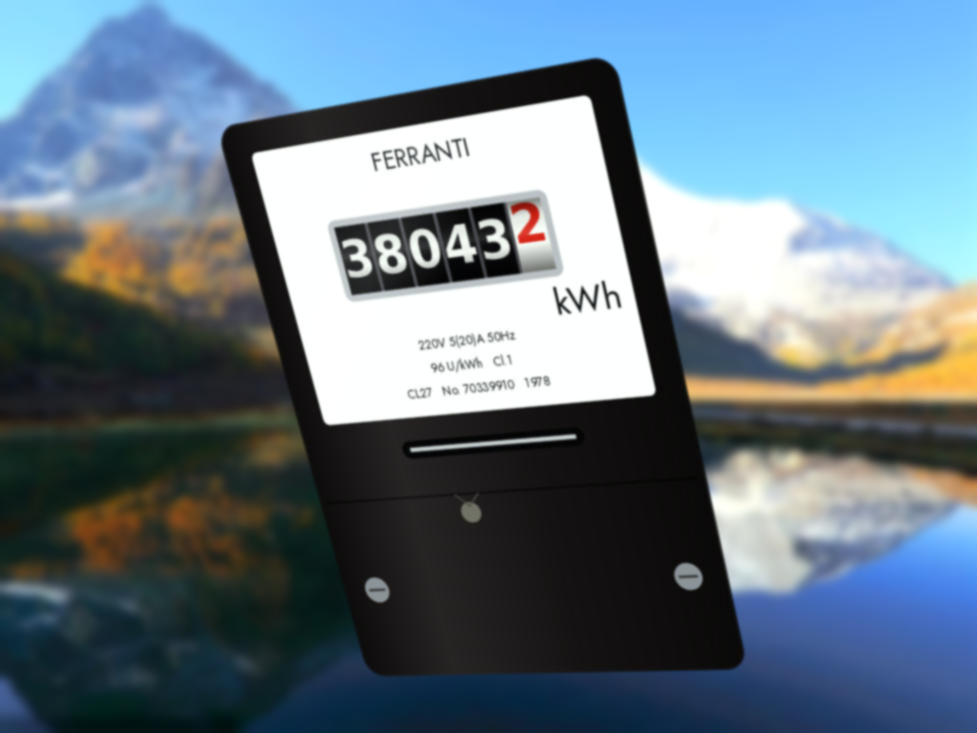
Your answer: {"value": 38043.2, "unit": "kWh"}
